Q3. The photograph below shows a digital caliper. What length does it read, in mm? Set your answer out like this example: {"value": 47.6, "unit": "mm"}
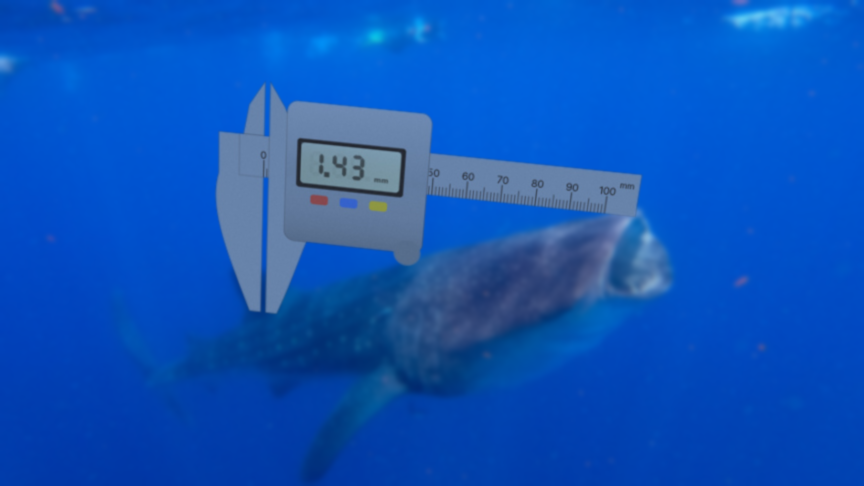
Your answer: {"value": 1.43, "unit": "mm"}
